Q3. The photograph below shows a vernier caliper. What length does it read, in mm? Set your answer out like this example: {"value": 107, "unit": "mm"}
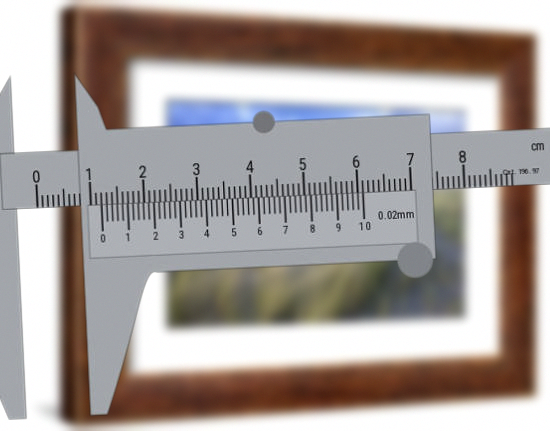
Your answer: {"value": 12.0, "unit": "mm"}
